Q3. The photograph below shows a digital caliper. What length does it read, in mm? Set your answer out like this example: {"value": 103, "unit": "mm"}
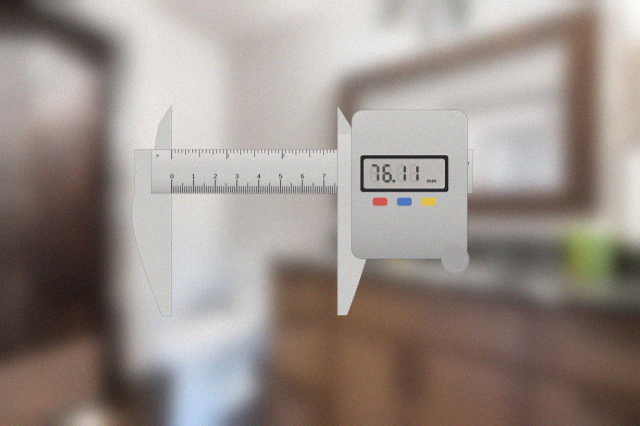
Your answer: {"value": 76.11, "unit": "mm"}
